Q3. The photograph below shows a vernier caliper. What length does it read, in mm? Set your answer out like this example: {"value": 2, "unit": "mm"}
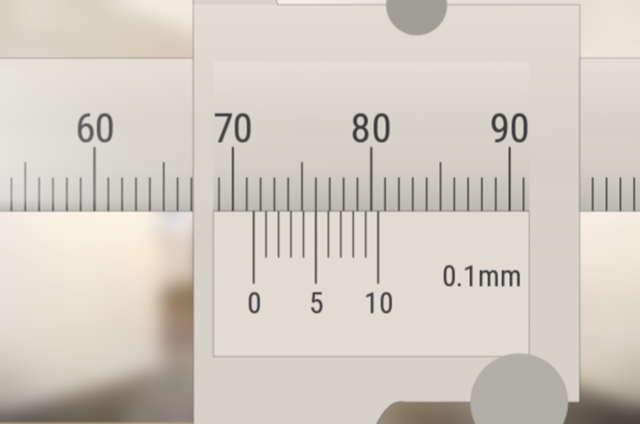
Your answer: {"value": 71.5, "unit": "mm"}
